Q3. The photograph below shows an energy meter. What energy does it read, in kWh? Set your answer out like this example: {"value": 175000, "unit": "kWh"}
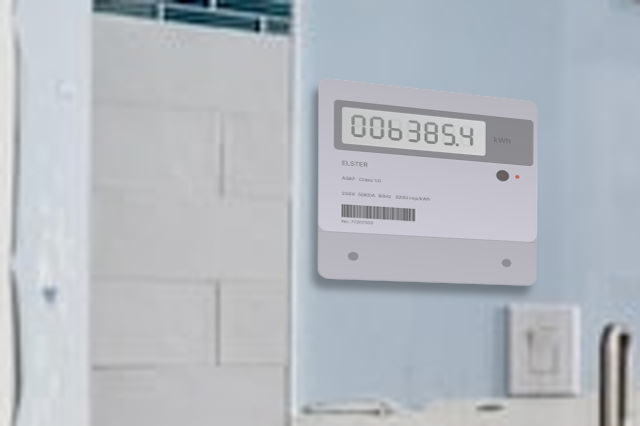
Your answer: {"value": 6385.4, "unit": "kWh"}
